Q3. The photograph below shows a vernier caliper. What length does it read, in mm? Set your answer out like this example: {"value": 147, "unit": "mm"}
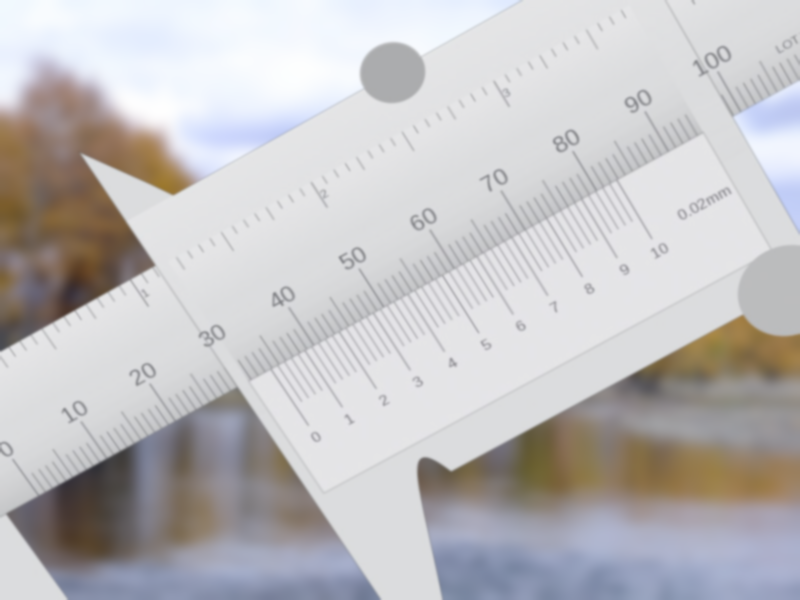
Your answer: {"value": 33.8, "unit": "mm"}
